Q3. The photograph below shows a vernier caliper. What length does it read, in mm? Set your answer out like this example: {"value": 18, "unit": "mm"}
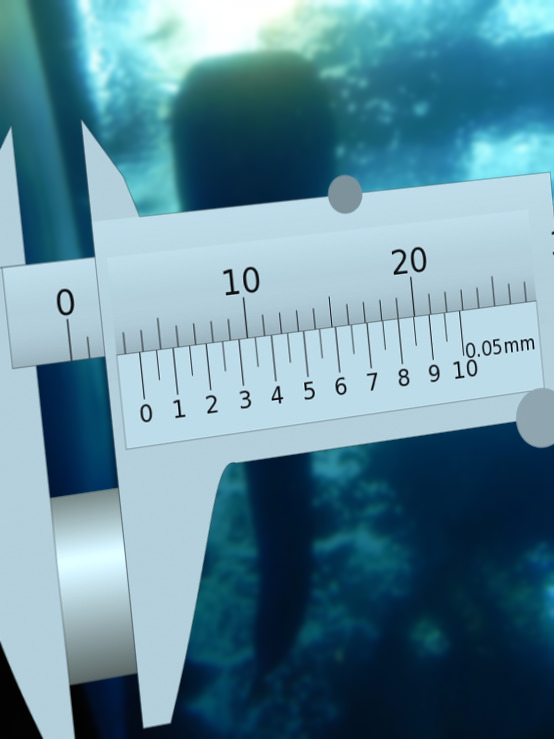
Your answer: {"value": 3.8, "unit": "mm"}
